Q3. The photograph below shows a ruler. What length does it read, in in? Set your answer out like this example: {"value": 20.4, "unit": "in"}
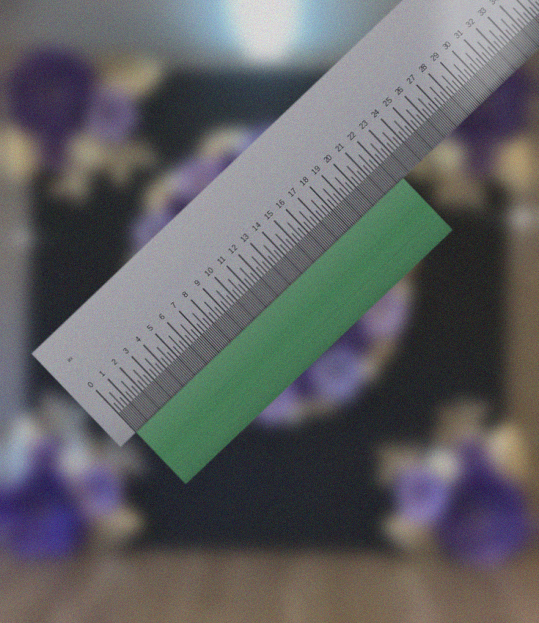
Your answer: {"value": 22.5, "unit": "in"}
